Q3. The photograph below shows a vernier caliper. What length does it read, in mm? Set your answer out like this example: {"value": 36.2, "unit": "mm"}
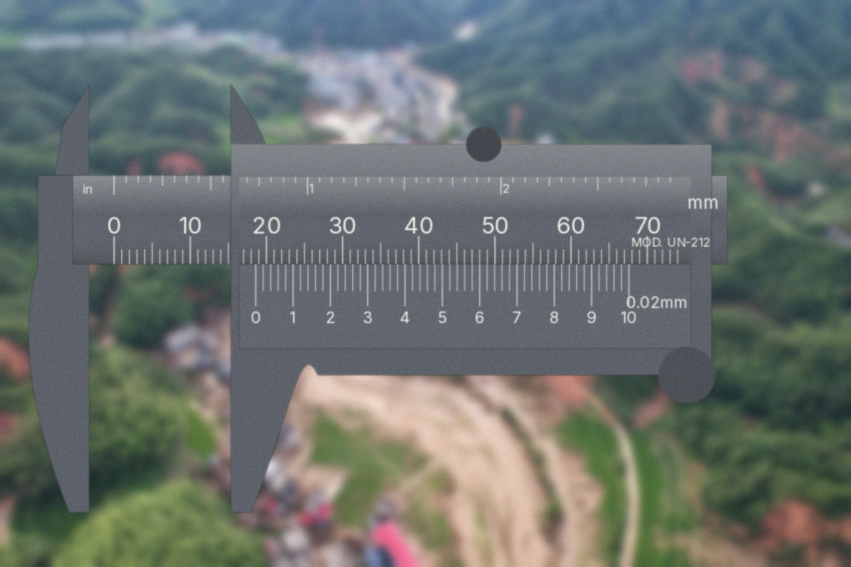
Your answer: {"value": 18.6, "unit": "mm"}
